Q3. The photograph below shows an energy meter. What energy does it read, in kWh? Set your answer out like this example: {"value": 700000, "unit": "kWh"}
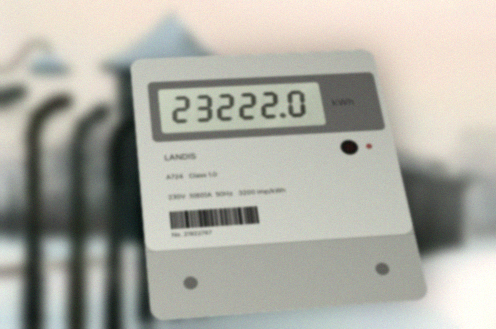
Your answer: {"value": 23222.0, "unit": "kWh"}
